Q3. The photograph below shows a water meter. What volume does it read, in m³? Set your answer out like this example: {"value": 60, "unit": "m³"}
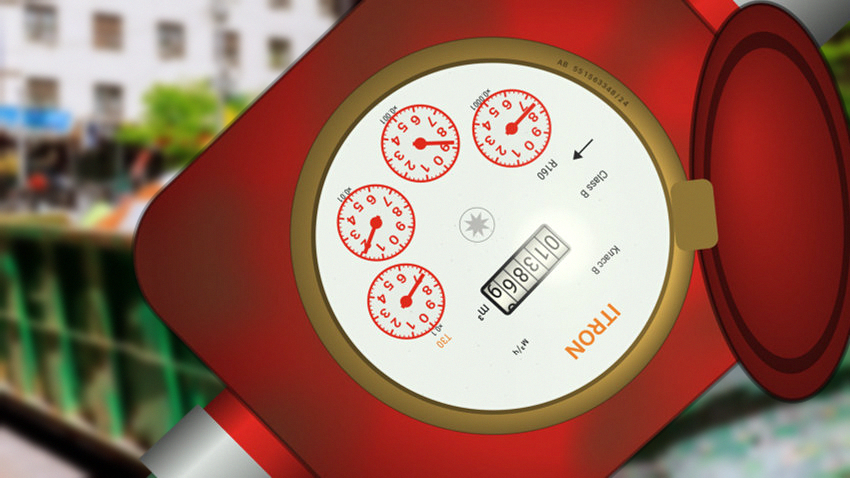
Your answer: {"value": 13868.7187, "unit": "m³"}
